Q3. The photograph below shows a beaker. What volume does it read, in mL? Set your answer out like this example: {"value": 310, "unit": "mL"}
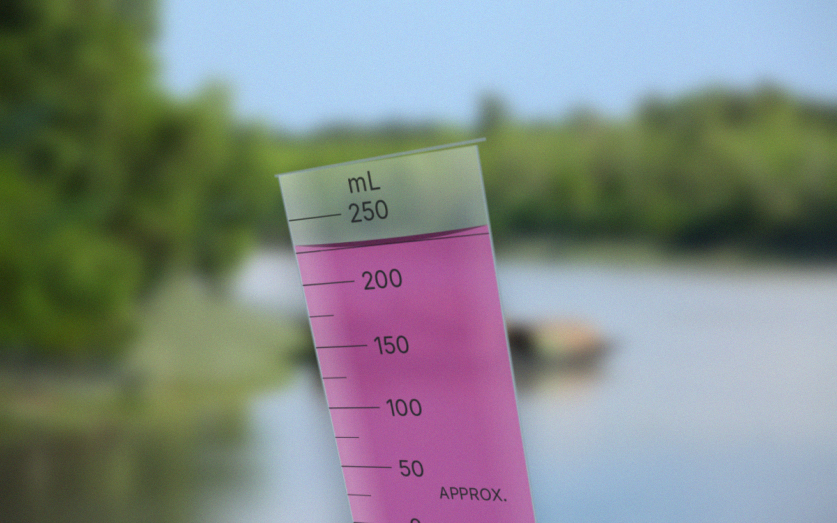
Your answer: {"value": 225, "unit": "mL"}
